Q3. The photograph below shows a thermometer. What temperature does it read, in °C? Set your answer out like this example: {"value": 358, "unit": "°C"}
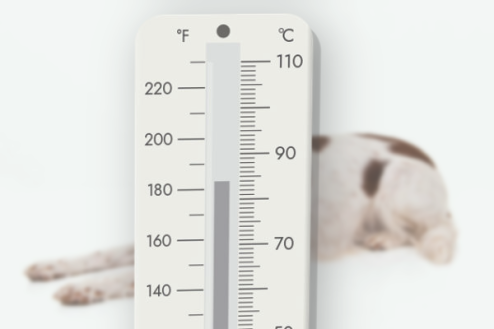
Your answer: {"value": 84, "unit": "°C"}
